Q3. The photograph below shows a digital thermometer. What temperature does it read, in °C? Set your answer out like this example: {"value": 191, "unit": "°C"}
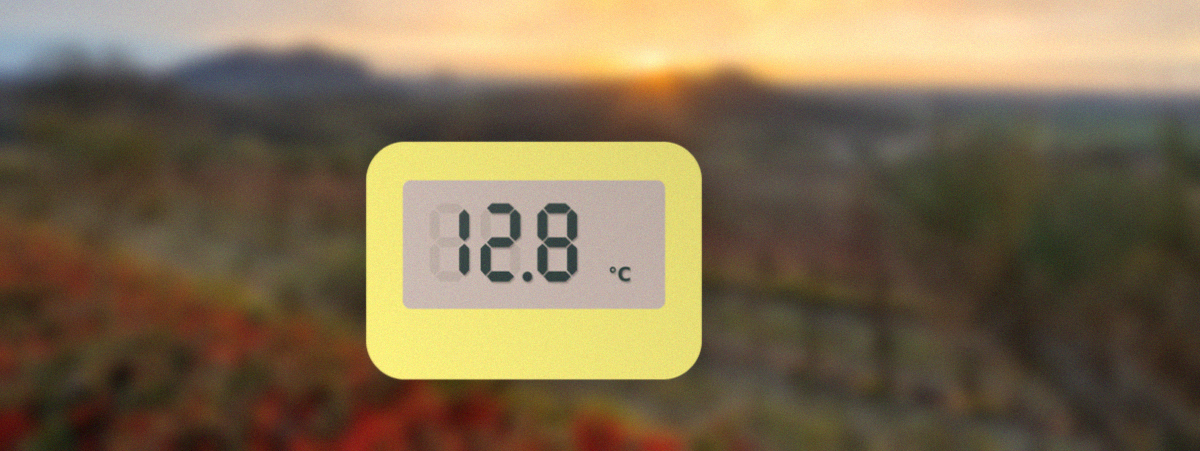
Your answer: {"value": 12.8, "unit": "°C"}
